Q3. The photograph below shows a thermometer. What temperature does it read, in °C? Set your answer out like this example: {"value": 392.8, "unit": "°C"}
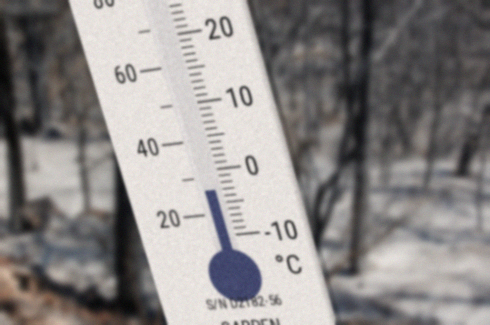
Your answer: {"value": -3, "unit": "°C"}
